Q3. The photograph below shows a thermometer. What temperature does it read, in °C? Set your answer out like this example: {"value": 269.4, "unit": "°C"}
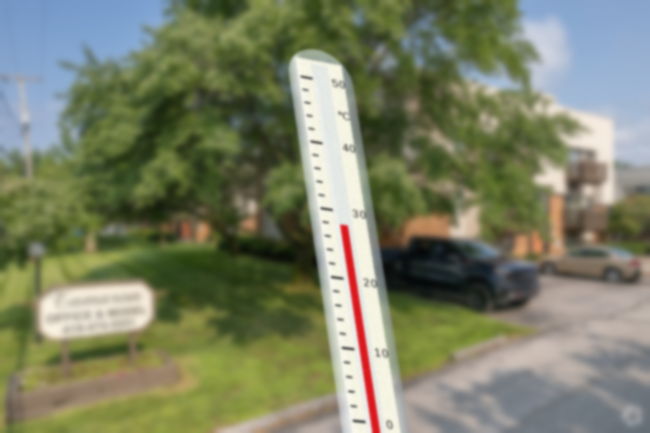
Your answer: {"value": 28, "unit": "°C"}
